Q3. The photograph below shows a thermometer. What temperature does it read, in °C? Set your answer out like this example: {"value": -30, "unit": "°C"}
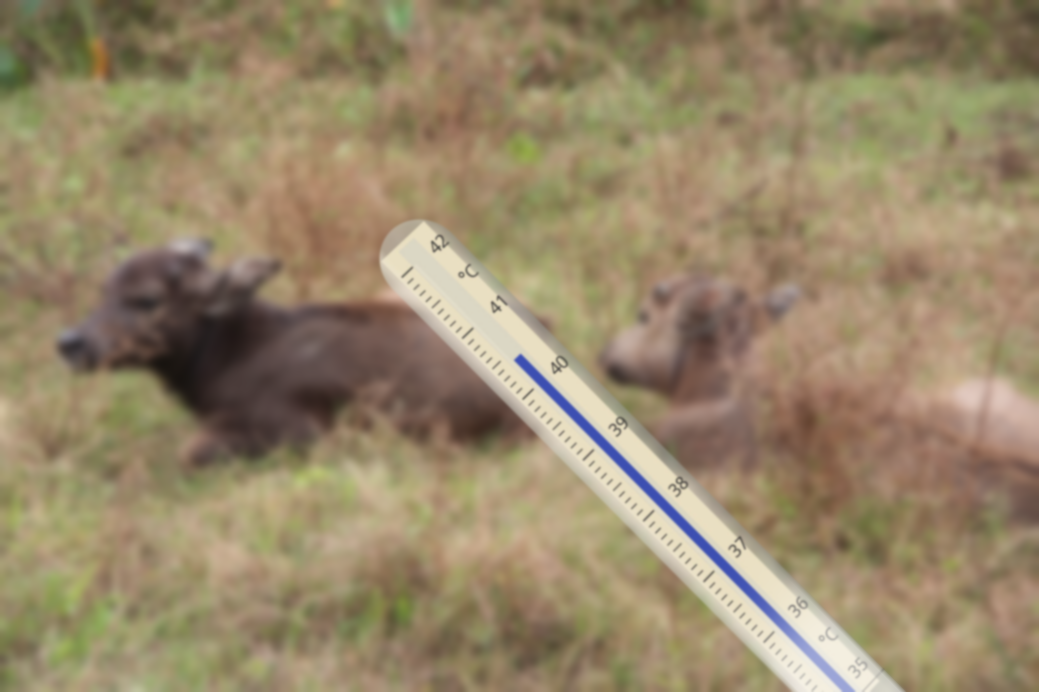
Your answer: {"value": 40.4, "unit": "°C"}
